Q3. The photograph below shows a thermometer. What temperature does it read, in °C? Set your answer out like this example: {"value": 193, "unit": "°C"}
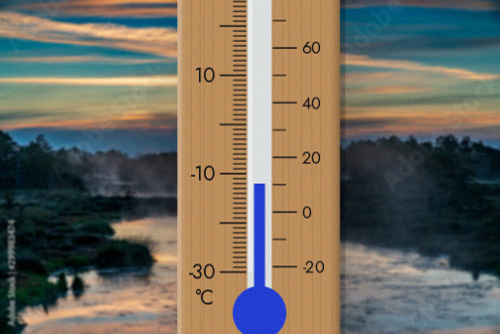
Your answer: {"value": -12, "unit": "°C"}
